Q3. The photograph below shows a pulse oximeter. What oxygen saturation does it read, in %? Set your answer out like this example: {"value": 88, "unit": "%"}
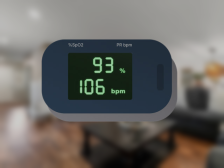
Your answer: {"value": 93, "unit": "%"}
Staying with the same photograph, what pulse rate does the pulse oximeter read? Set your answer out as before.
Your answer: {"value": 106, "unit": "bpm"}
